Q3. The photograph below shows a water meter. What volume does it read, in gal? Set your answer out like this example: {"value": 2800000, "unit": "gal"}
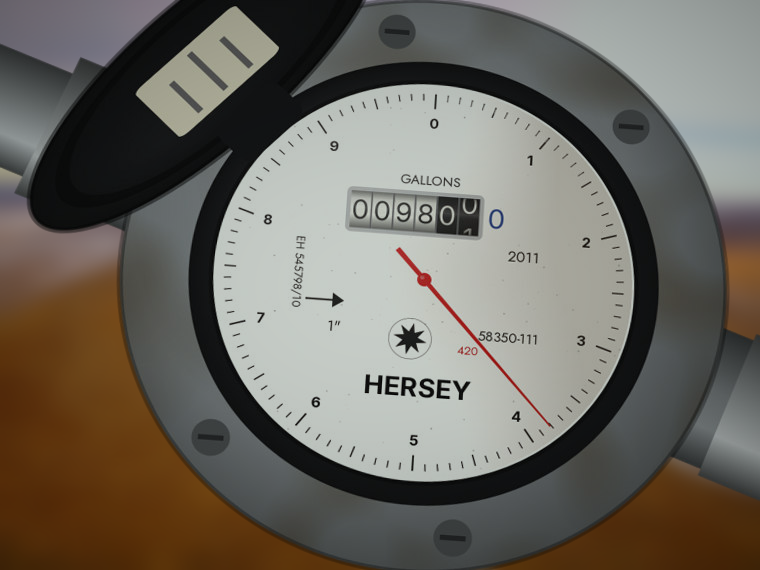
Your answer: {"value": 98003.8, "unit": "gal"}
